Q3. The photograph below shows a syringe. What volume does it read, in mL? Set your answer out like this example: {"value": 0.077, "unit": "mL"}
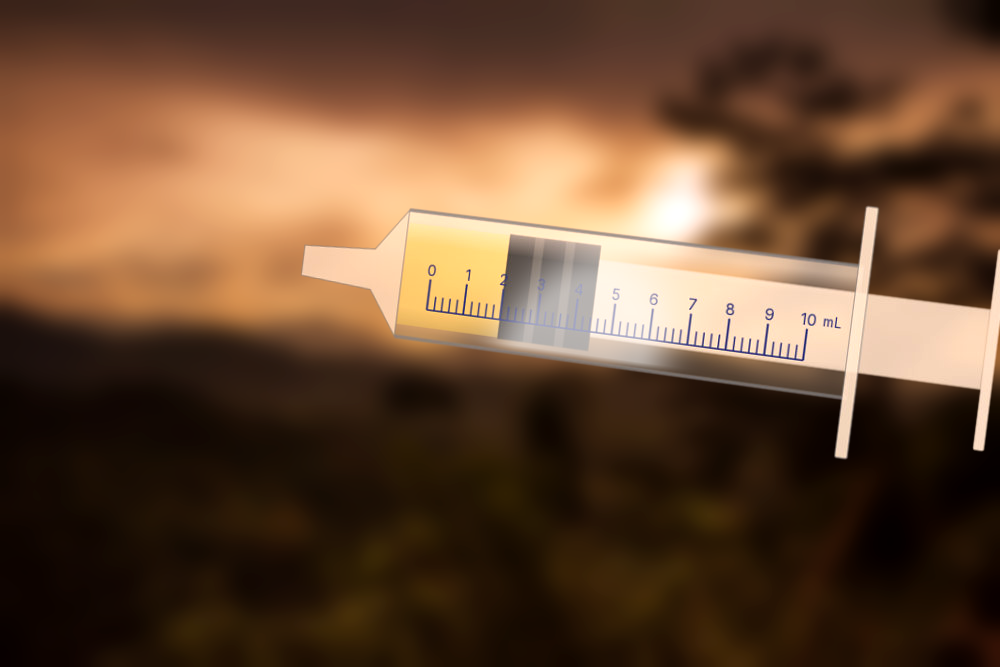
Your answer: {"value": 2, "unit": "mL"}
